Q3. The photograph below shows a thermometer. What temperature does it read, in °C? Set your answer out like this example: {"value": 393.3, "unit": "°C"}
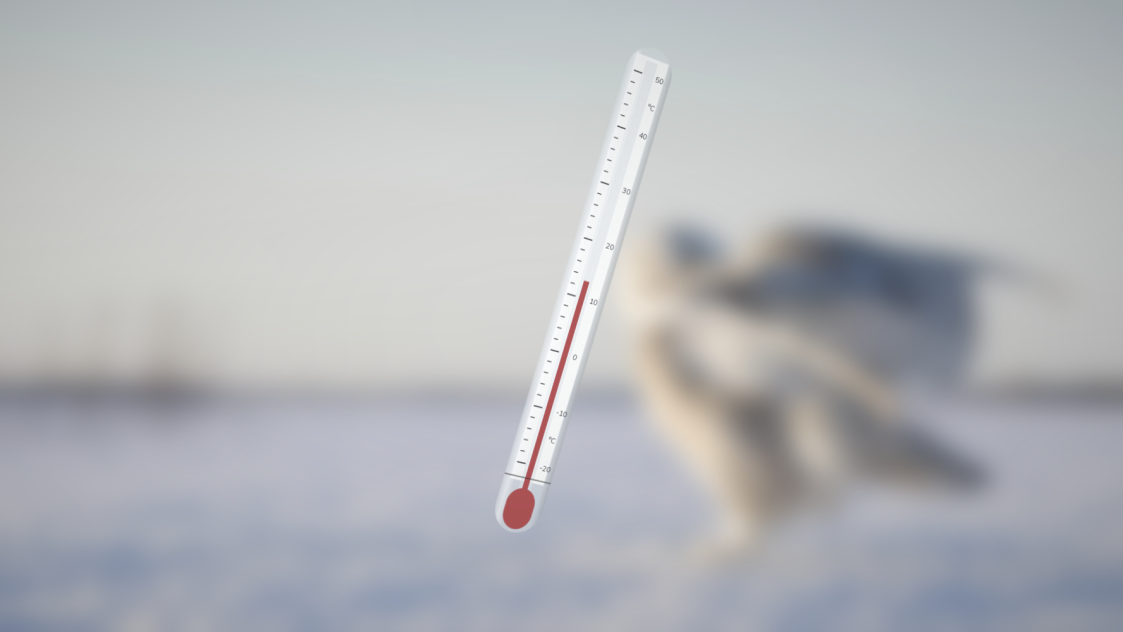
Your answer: {"value": 13, "unit": "°C"}
